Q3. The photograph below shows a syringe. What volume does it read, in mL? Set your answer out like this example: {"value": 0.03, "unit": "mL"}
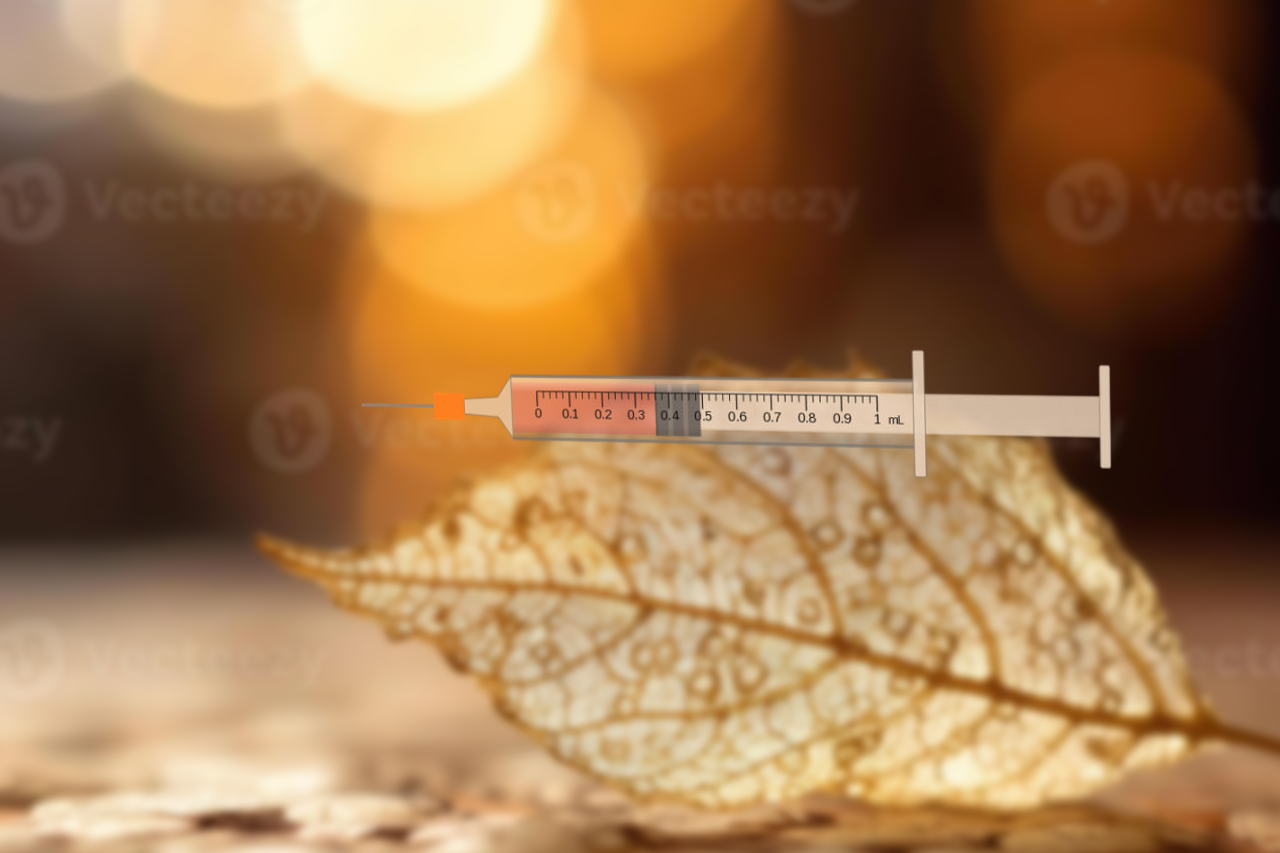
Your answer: {"value": 0.36, "unit": "mL"}
